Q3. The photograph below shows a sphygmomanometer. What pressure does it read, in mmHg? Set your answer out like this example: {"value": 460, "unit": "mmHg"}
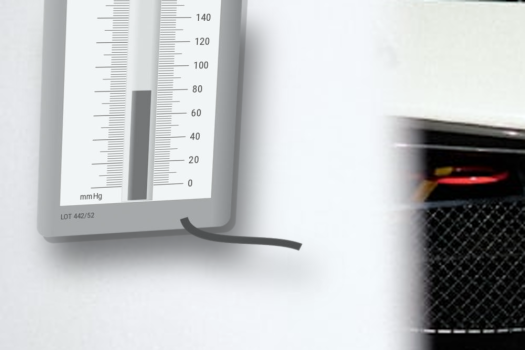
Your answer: {"value": 80, "unit": "mmHg"}
